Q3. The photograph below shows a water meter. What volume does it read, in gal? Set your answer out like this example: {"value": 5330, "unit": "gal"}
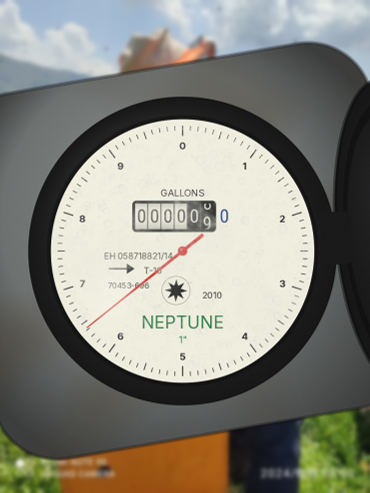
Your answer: {"value": 86.4, "unit": "gal"}
